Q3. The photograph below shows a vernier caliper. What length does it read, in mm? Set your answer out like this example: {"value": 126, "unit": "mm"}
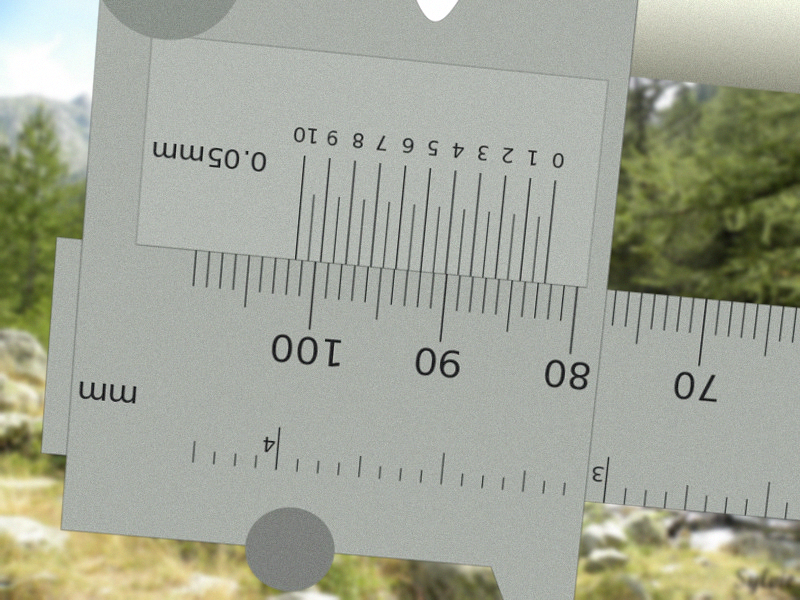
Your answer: {"value": 82.5, "unit": "mm"}
